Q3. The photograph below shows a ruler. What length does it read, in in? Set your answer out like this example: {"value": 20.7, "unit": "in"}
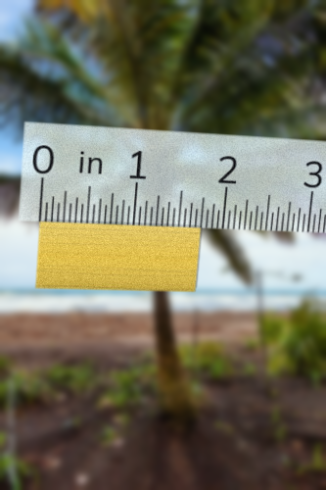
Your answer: {"value": 1.75, "unit": "in"}
